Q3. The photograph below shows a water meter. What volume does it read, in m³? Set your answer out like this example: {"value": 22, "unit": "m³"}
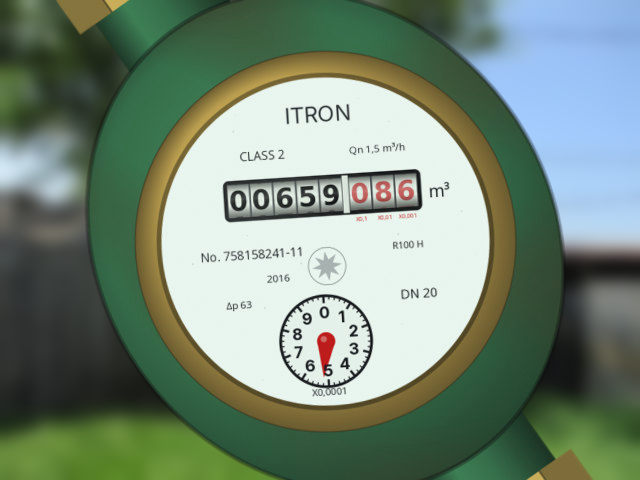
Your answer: {"value": 659.0865, "unit": "m³"}
